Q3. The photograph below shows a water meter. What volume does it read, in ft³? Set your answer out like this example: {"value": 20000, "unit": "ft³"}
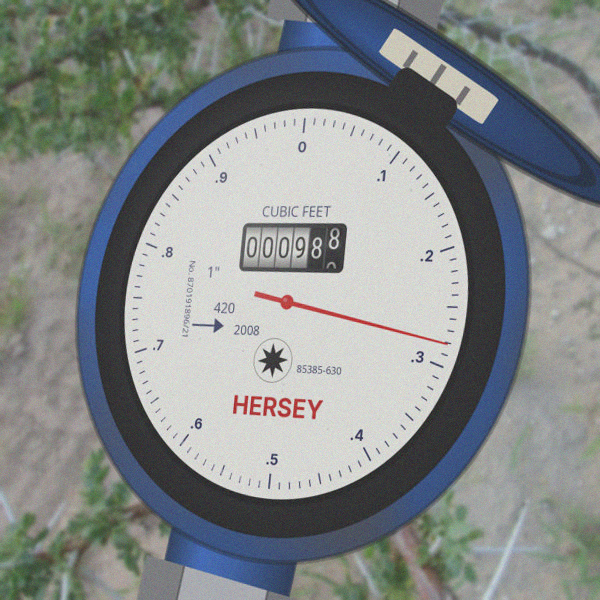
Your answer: {"value": 988.28, "unit": "ft³"}
